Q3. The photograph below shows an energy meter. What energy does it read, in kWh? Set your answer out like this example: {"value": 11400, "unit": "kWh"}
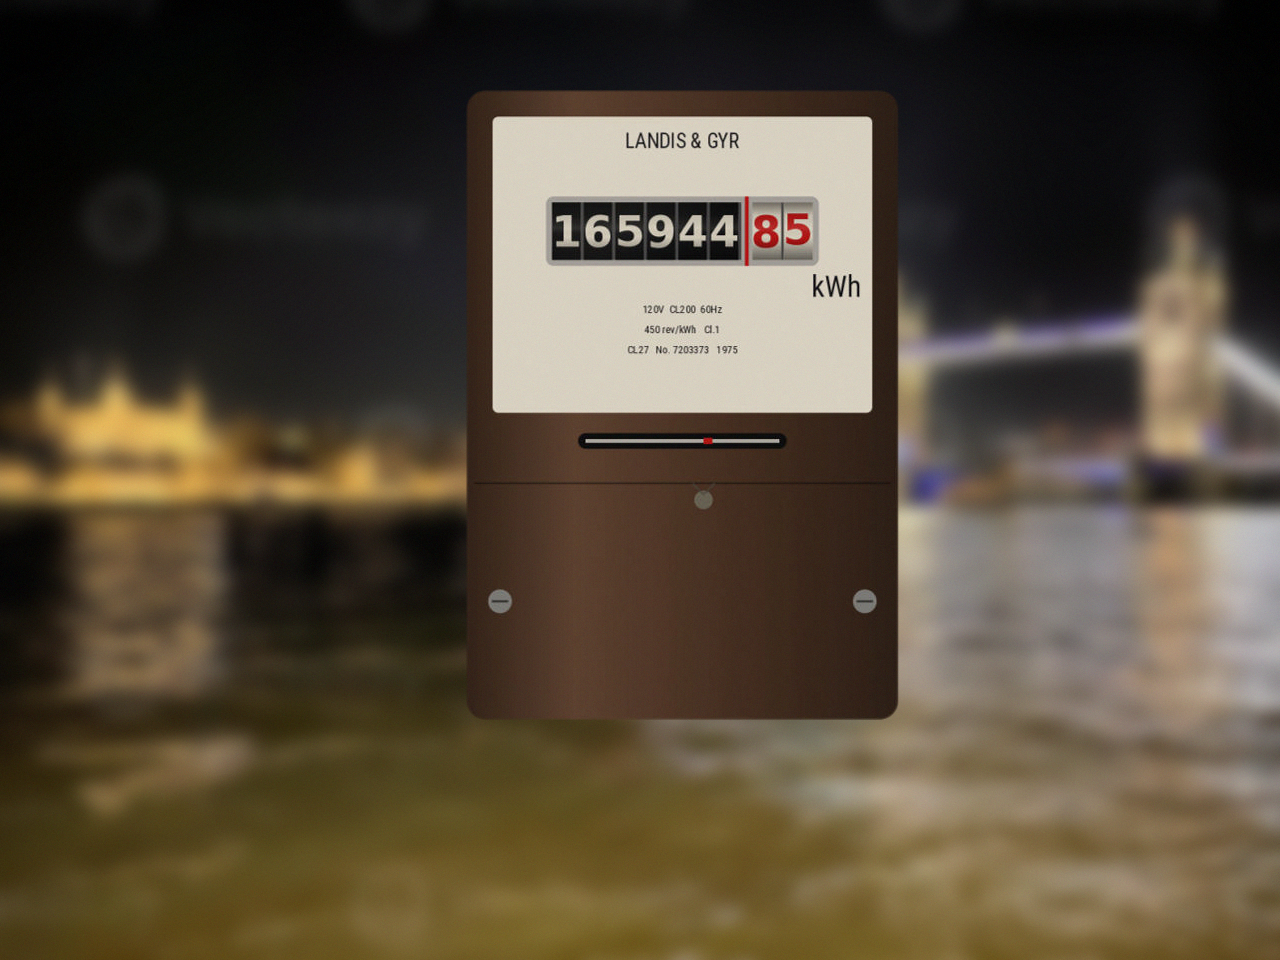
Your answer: {"value": 165944.85, "unit": "kWh"}
